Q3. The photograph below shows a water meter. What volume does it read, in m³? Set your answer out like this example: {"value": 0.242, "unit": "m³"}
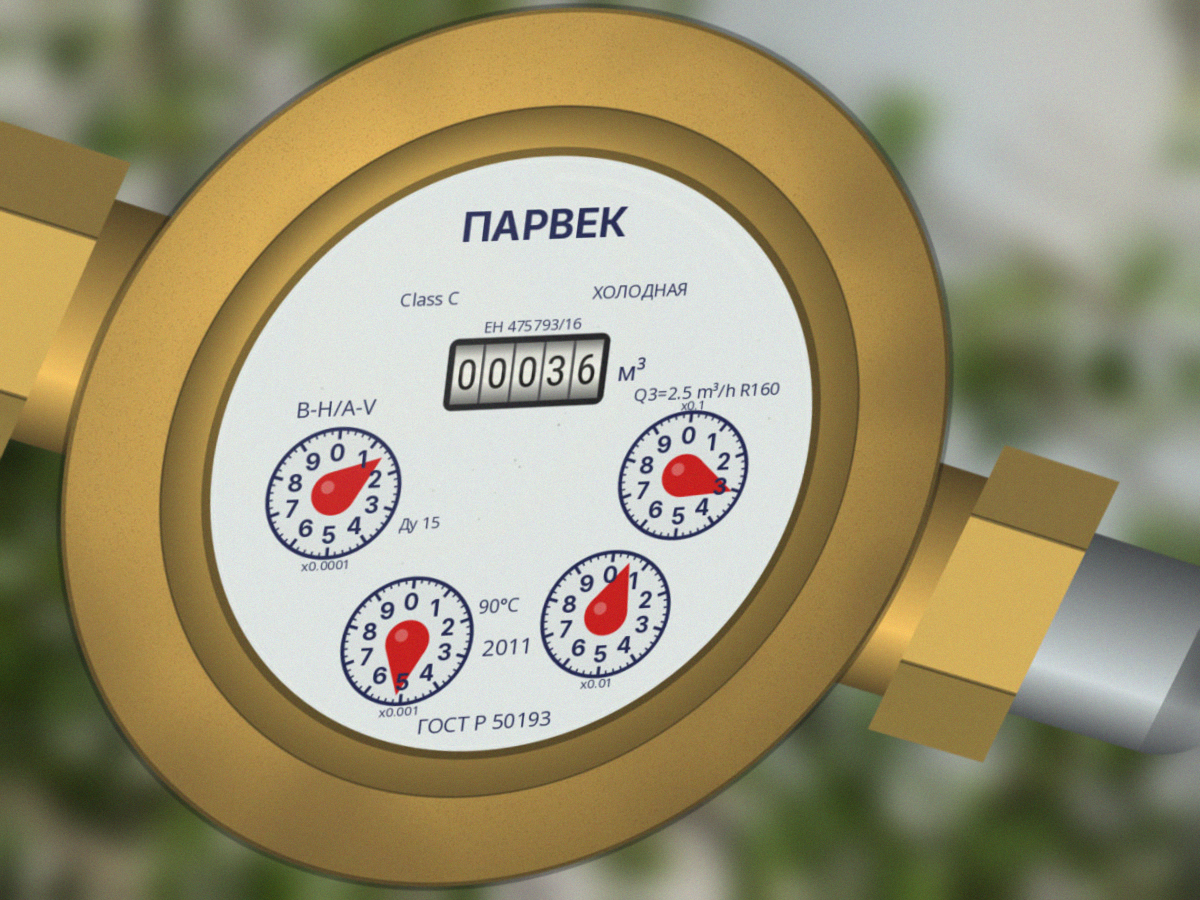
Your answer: {"value": 36.3051, "unit": "m³"}
